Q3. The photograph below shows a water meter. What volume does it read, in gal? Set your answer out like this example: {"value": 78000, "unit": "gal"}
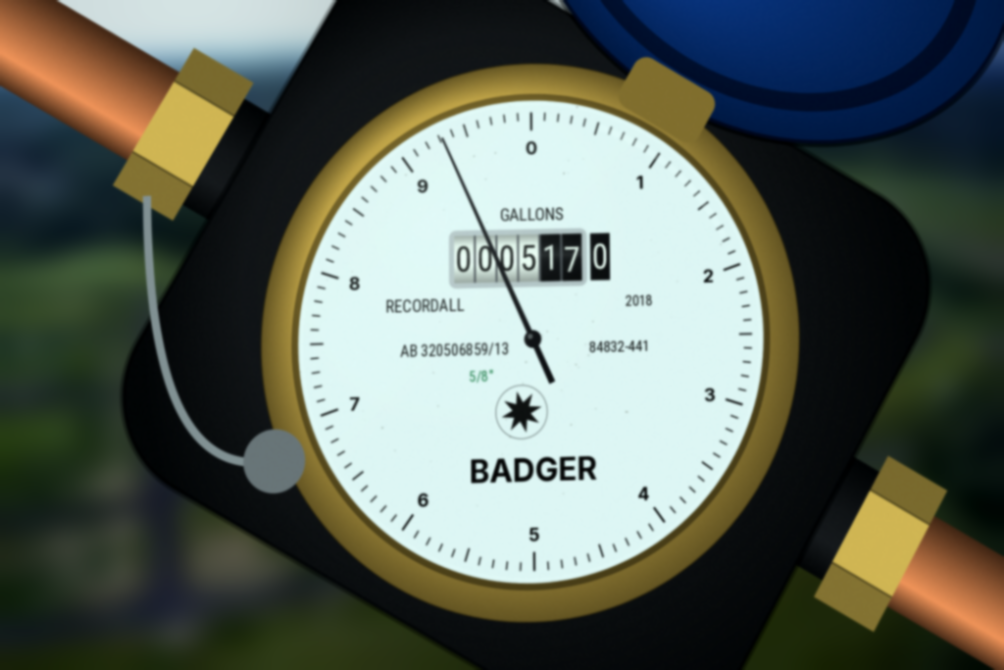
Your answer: {"value": 5169.3, "unit": "gal"}
